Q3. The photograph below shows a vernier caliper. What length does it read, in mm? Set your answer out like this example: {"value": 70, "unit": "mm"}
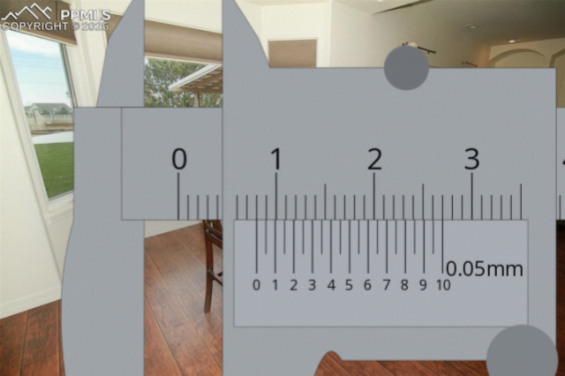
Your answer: {"value": 8.0, "unit": "mm"}
